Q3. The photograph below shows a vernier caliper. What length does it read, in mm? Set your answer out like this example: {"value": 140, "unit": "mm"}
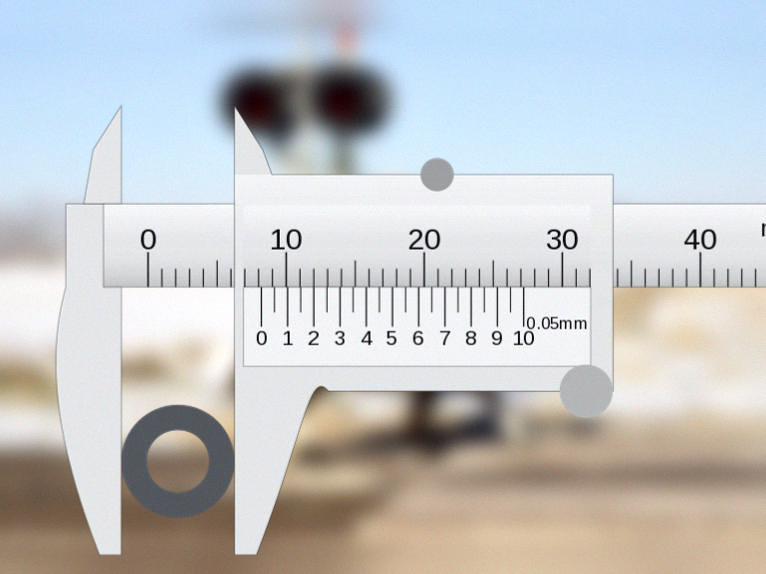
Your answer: {"value": 8.2, "unit": "mm"}
